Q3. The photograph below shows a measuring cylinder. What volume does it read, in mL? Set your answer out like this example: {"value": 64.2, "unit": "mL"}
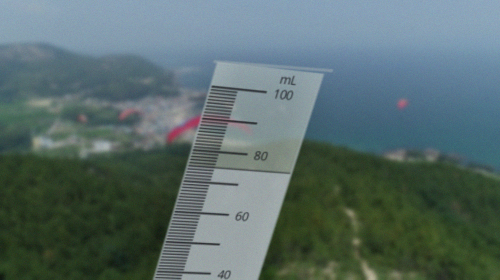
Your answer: {"value": 75, "unit": "mL"}
